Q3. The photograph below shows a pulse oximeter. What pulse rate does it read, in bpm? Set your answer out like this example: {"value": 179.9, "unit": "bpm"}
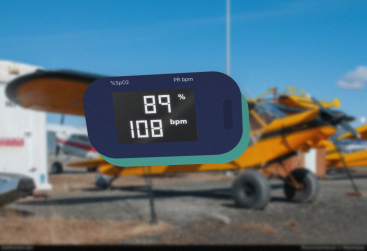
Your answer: {"value": 108, "unit": "bpm"}
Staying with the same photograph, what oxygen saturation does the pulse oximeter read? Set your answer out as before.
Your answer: {"value": 89, "unit": "%"}
